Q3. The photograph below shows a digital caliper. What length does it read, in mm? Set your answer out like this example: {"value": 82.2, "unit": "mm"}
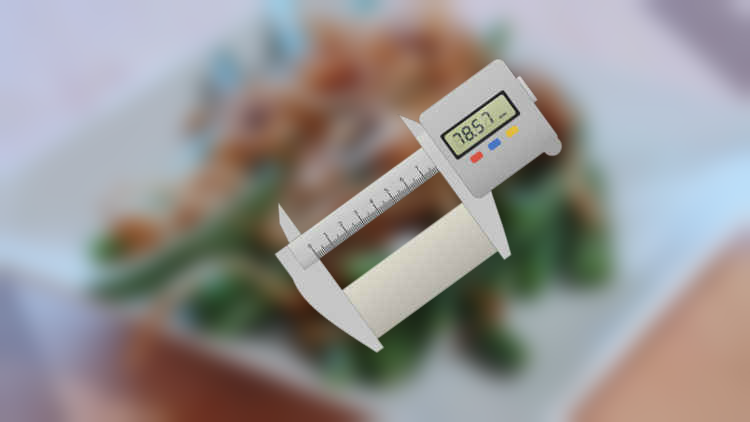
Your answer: {"value": 78.57, "unit": "mm"}
